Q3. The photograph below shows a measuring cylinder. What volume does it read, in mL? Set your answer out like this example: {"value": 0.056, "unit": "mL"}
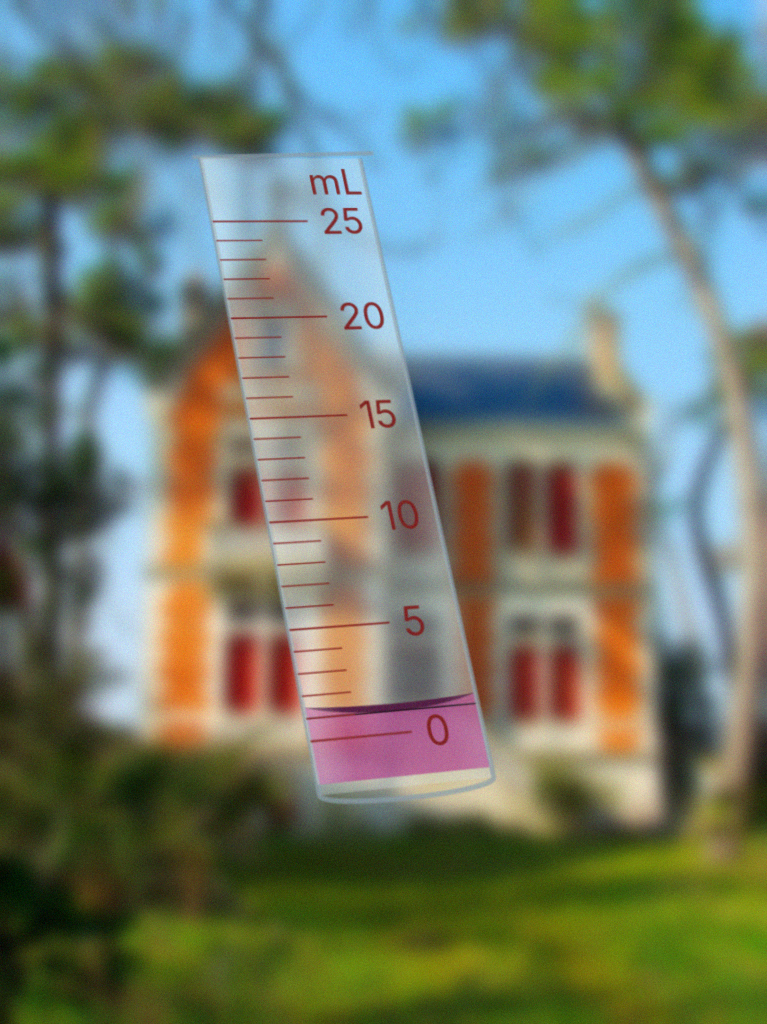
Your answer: {"value": 1, "unit": "mL"}
